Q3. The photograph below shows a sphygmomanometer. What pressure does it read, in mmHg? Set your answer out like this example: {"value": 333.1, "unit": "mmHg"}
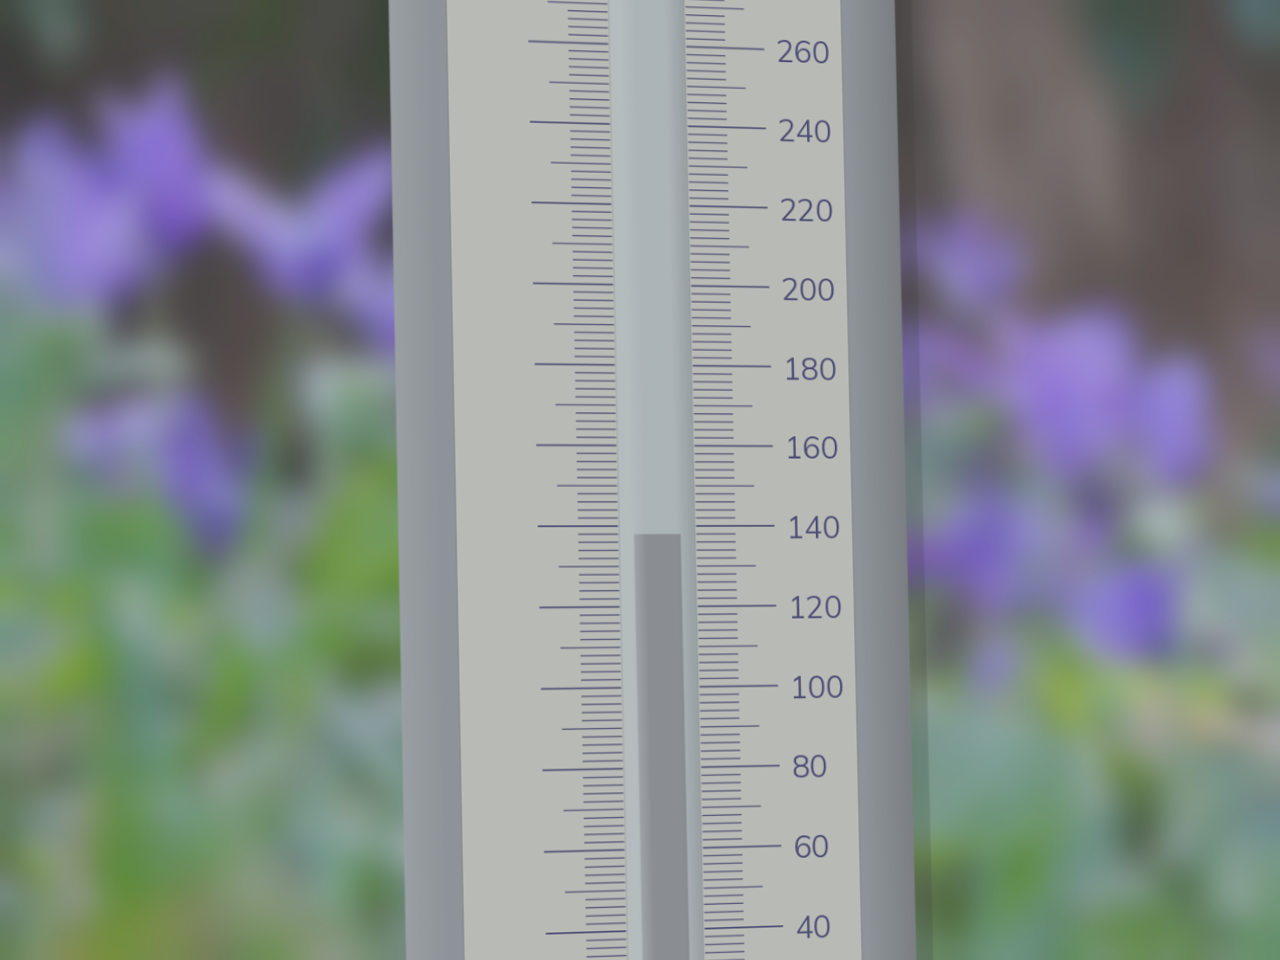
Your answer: {"value": 138, "unit": "mmHg"}
